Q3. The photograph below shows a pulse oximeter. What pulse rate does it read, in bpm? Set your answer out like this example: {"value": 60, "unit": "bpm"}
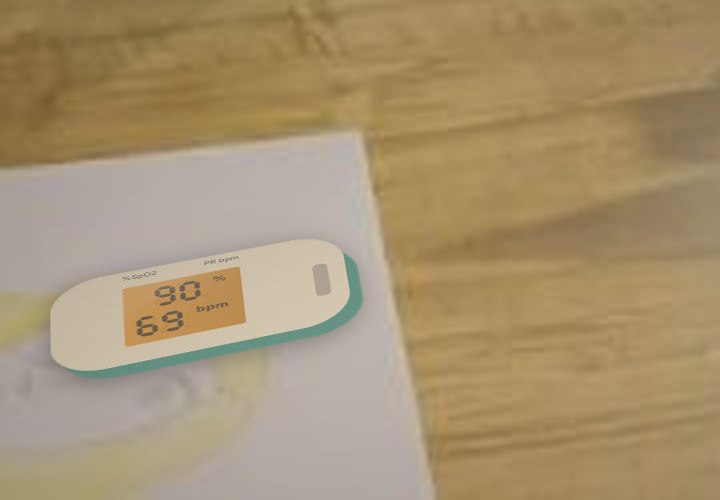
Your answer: {"value": 69, "unit": "bpm"}
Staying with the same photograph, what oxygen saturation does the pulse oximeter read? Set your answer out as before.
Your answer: {"value": 90, "unit": "%"}
